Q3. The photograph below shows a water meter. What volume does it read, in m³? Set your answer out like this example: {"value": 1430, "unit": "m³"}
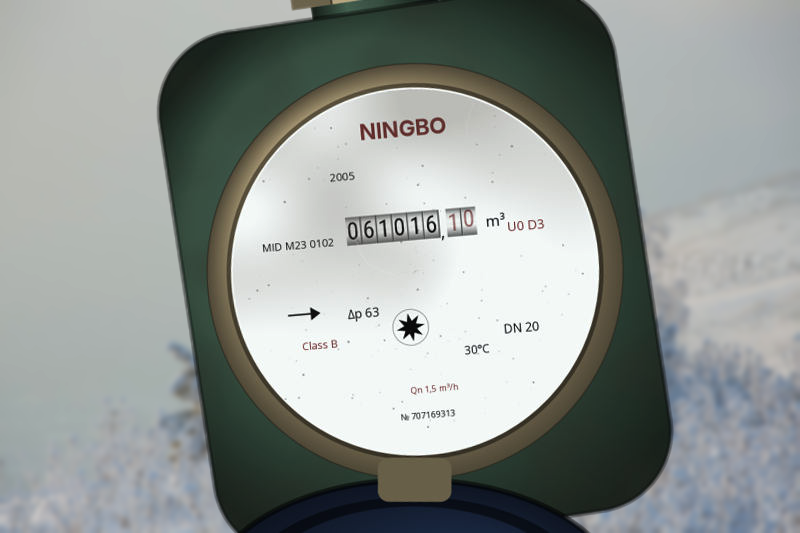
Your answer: {"value": 61016.10, "unit": "m³"}
